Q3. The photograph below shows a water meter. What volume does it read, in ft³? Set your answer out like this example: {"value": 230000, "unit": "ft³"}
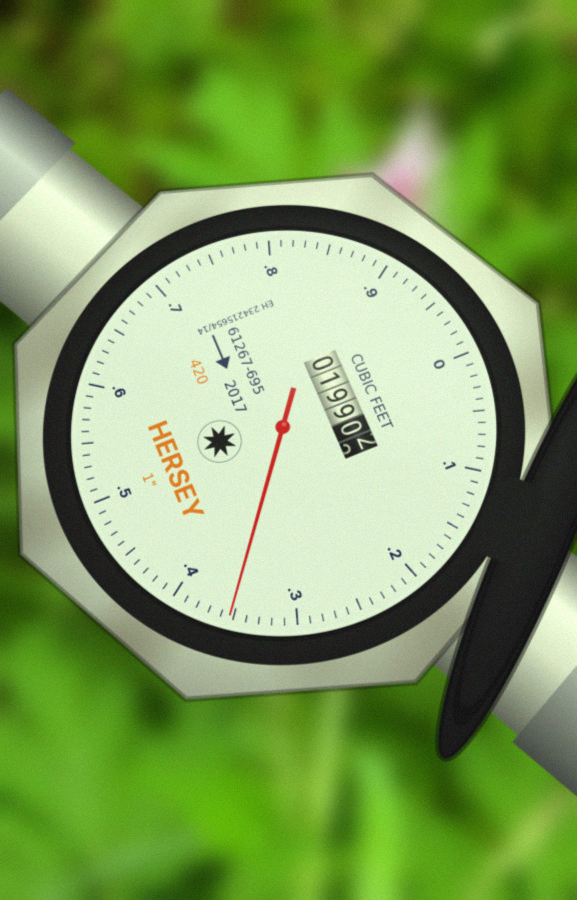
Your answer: {"value": 19902.35, "unit": "ft³"}
